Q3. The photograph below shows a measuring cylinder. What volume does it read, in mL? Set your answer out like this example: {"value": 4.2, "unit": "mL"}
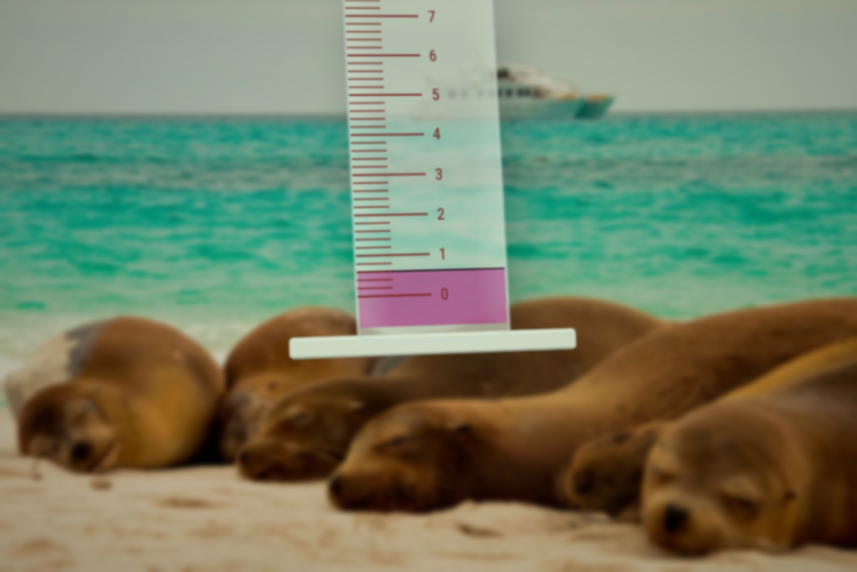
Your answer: {"value": 0.6, "unit": "mL"}
